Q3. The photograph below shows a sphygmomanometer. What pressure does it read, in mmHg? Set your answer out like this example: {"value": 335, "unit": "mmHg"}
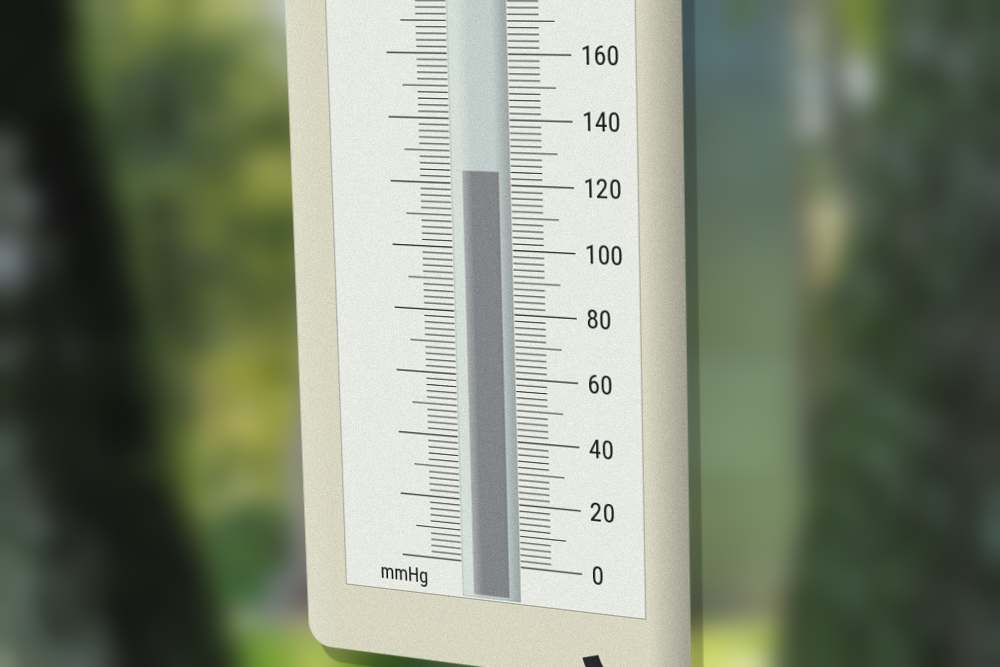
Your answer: {"value": 124, "unit": "mmHg"}
